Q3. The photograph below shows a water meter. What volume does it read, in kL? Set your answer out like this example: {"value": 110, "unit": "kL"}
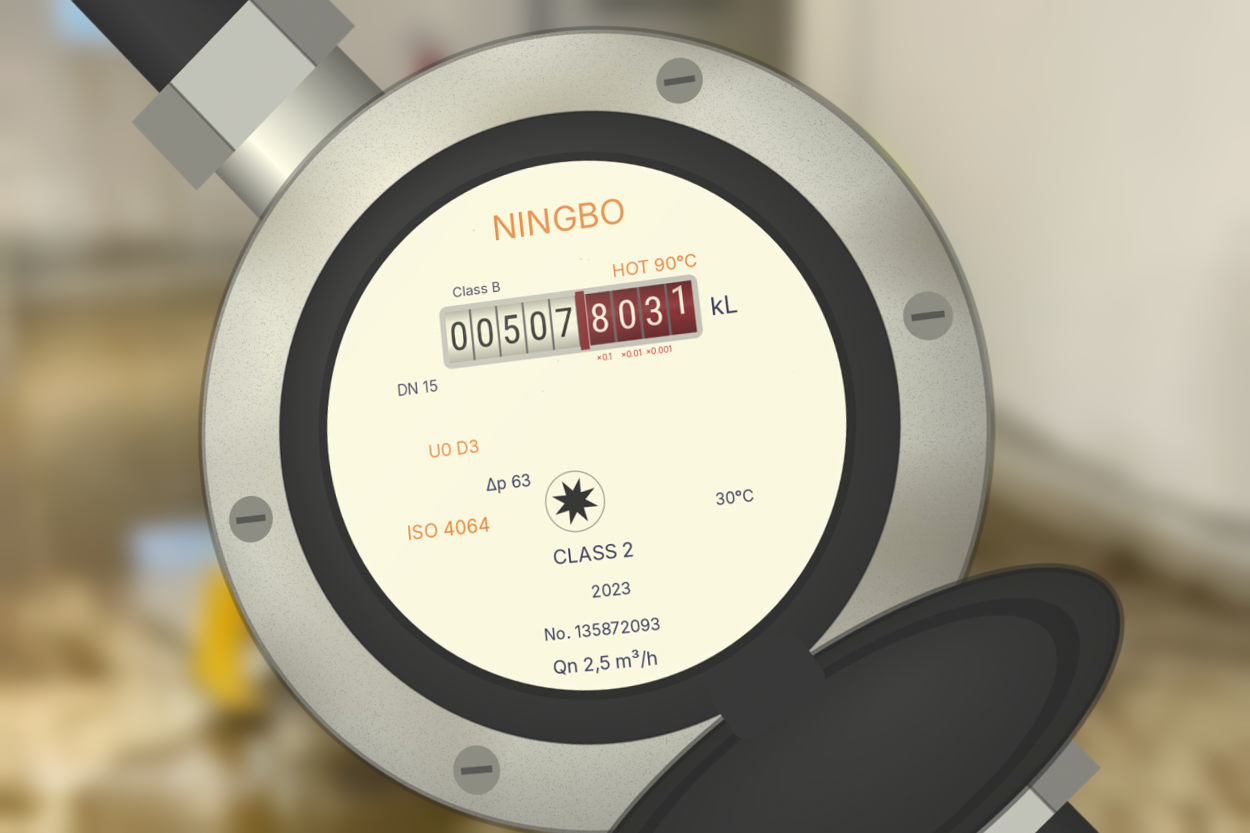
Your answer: {"value": 507.8031, "unit": "kL"}
